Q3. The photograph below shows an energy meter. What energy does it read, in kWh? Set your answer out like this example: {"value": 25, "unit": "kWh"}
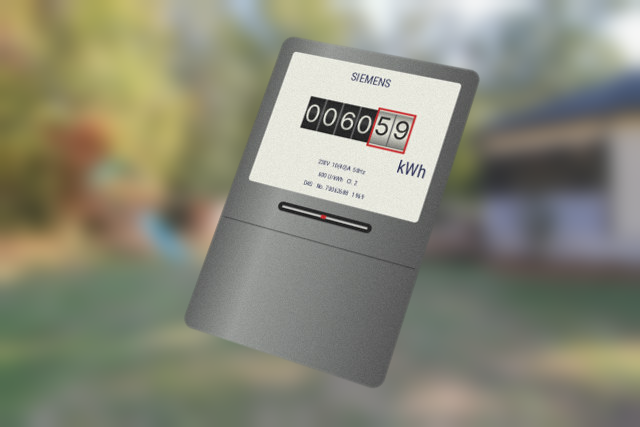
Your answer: {"value": 60.59, "unit": "kWh"}
